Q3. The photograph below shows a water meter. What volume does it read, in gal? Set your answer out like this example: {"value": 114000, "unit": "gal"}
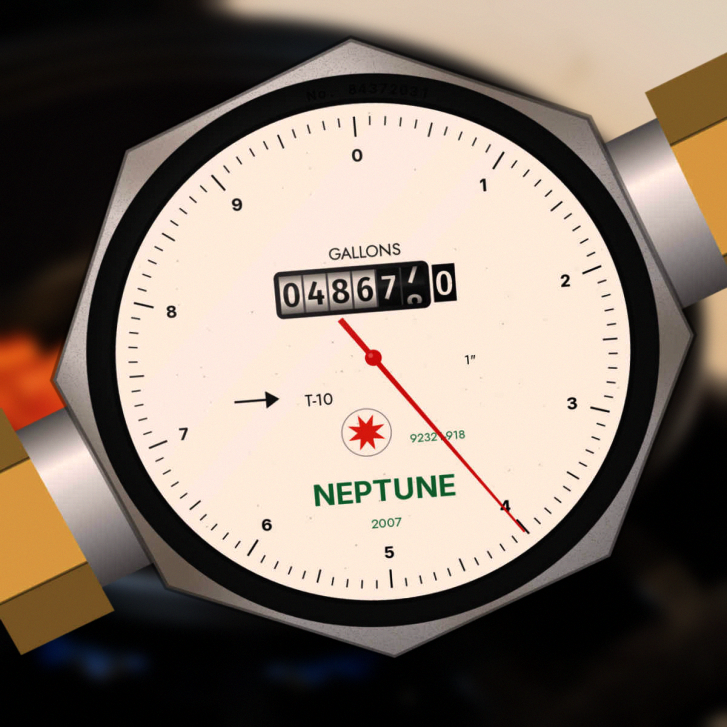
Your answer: {"value": 486774.0, "unit": "gal"}
